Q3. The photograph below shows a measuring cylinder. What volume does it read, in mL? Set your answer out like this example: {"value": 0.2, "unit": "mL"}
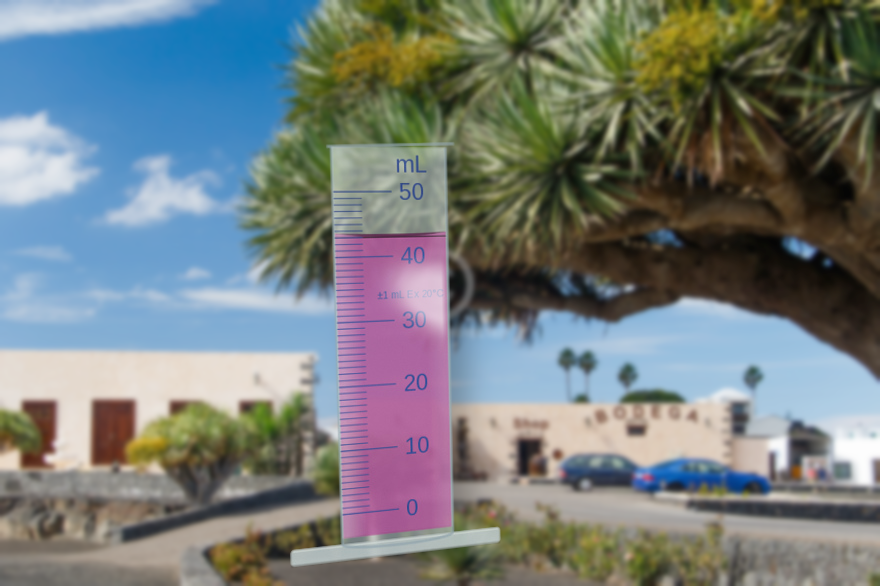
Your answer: {"value": 43, "unit": "mL"}
